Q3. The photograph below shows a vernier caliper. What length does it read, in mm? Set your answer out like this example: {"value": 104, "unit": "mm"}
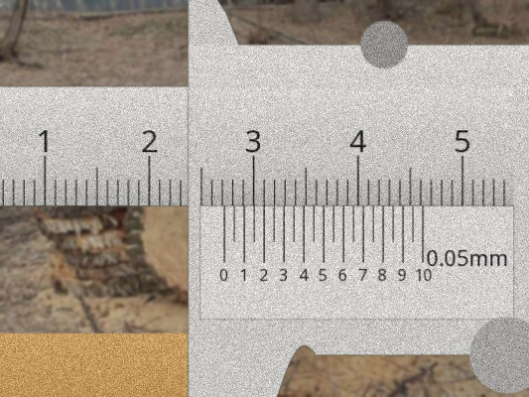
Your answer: {"value": 27.2, "unit": "mm"}
